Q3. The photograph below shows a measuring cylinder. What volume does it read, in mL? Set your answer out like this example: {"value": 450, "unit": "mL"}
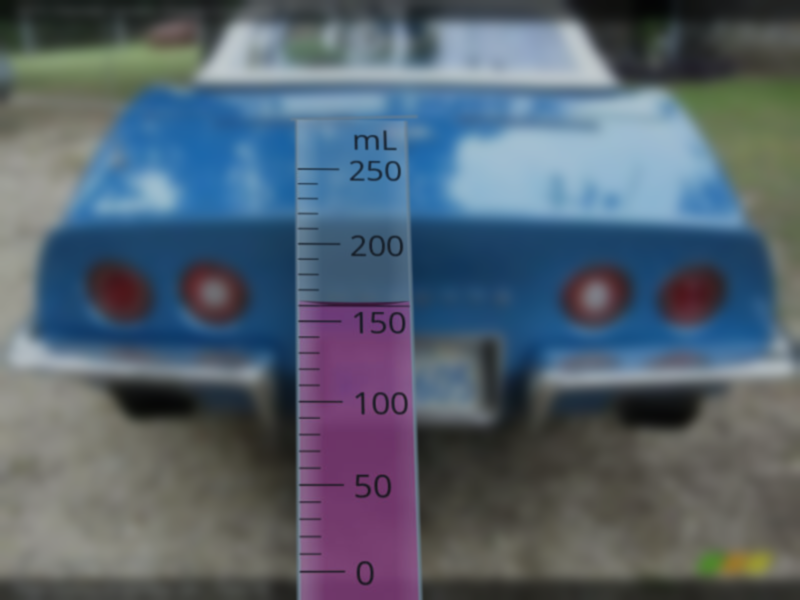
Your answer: {"value": 160, "unit": "mL"}
